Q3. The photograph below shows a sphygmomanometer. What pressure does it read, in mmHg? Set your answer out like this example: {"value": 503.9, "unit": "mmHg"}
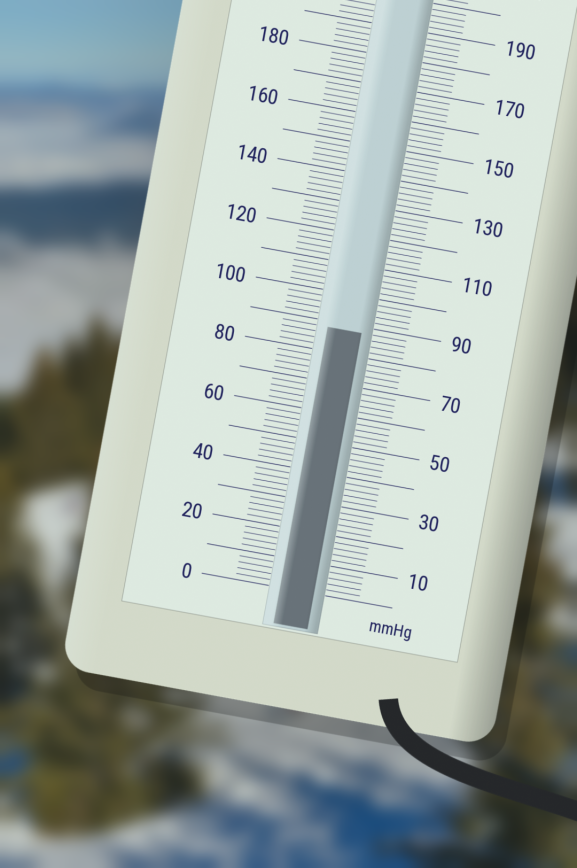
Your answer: {"value": 88, "unit": "mmHg"}
